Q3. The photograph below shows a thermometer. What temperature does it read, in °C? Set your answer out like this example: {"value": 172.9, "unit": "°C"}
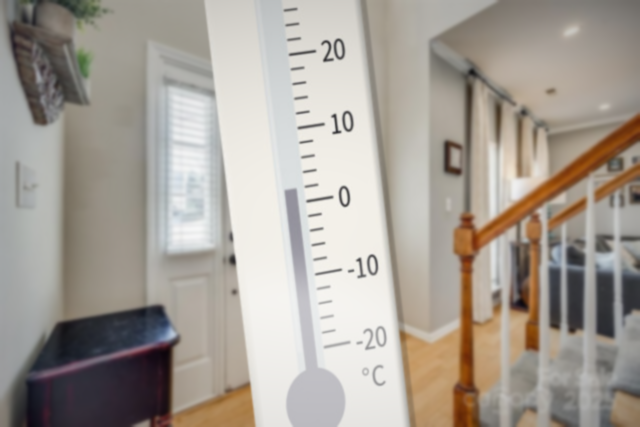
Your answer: {"value": 2, "unit": "°C"}
